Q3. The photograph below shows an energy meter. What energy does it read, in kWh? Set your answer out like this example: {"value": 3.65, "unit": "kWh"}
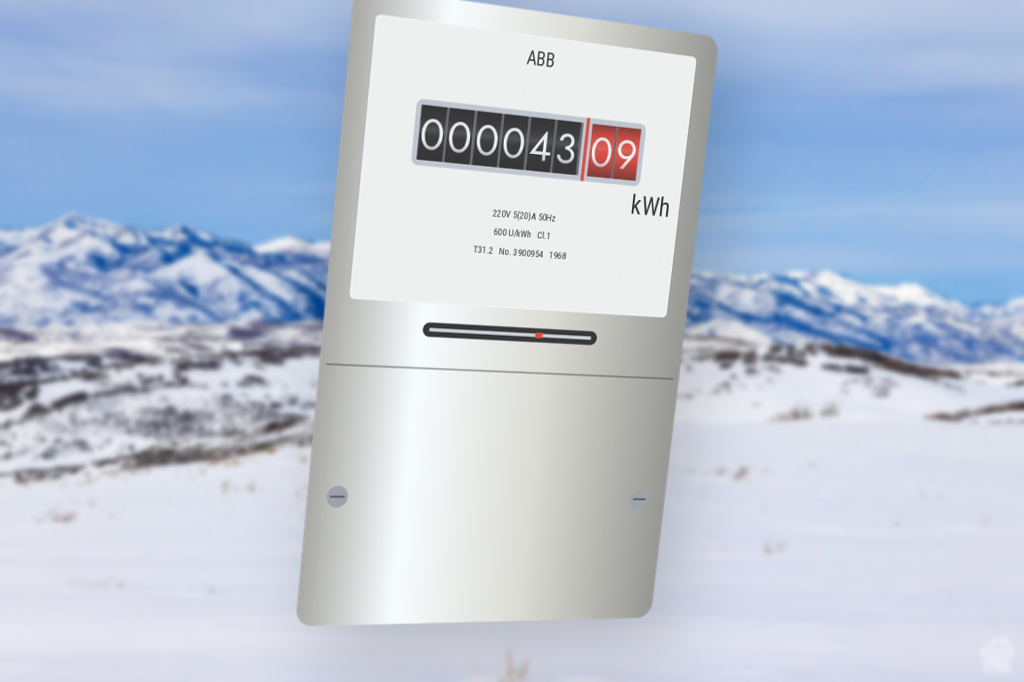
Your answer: {"value": 43.09, "unit": "kWh"}
